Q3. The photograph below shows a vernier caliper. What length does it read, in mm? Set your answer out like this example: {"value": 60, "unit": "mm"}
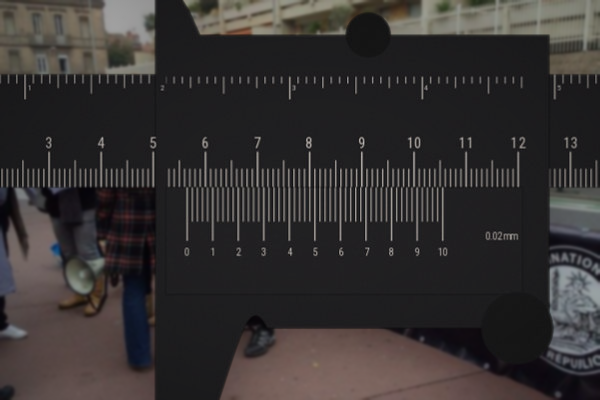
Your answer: {"value": 56.5, "unit": "mm"}
